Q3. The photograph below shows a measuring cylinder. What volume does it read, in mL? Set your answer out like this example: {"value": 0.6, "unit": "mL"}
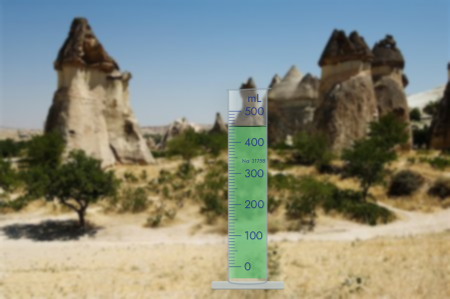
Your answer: {"value": 450, "unit": "mL"}
